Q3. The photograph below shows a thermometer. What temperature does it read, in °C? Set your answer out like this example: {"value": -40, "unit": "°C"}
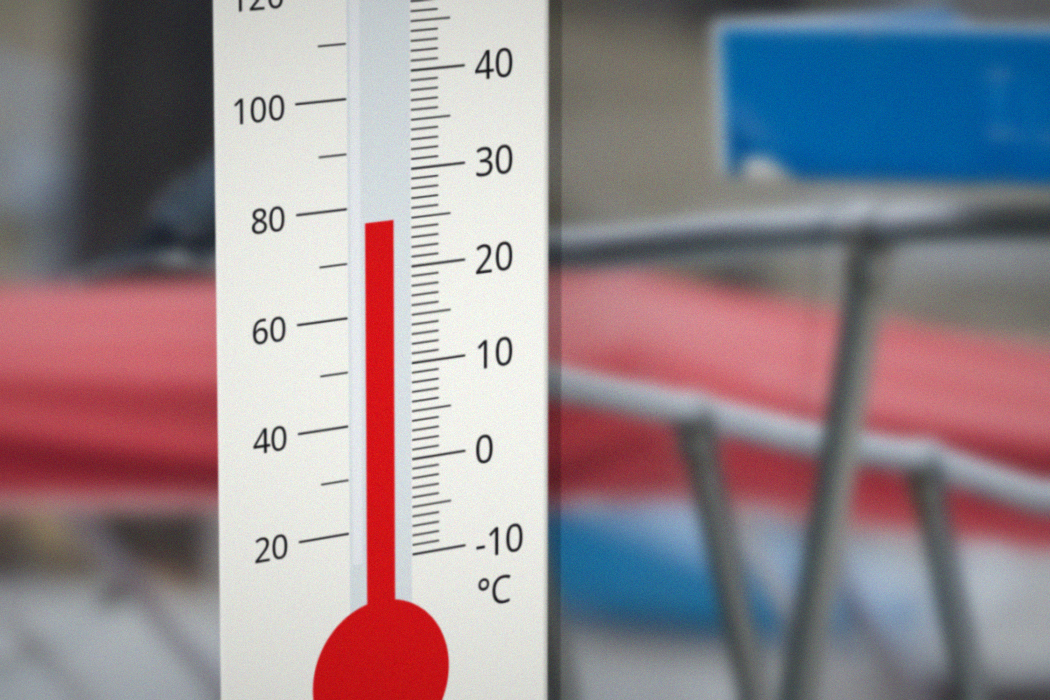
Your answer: {"value": 25, "unit": "°C"}
